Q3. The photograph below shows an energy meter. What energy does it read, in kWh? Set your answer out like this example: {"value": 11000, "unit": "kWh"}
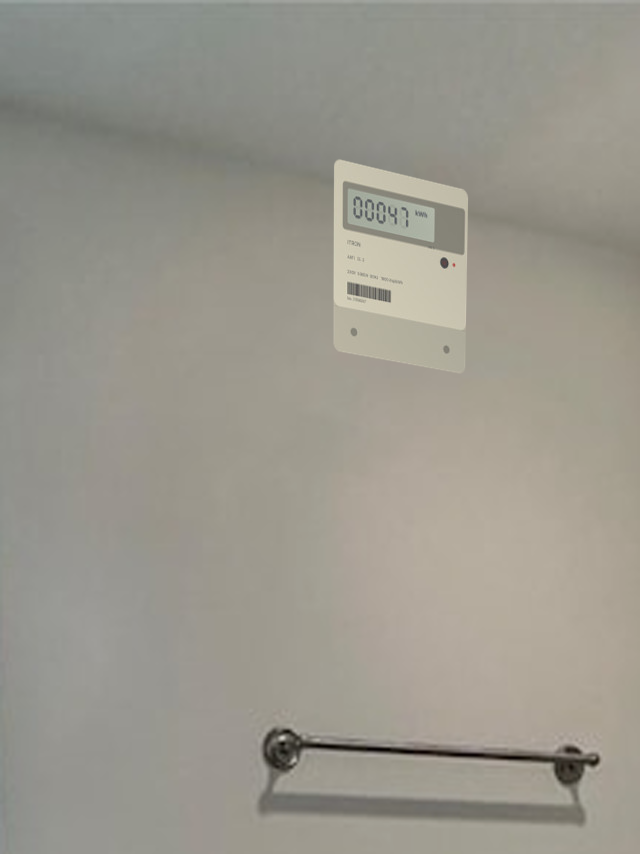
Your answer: {"value": 47, "unit": "kWh"}
